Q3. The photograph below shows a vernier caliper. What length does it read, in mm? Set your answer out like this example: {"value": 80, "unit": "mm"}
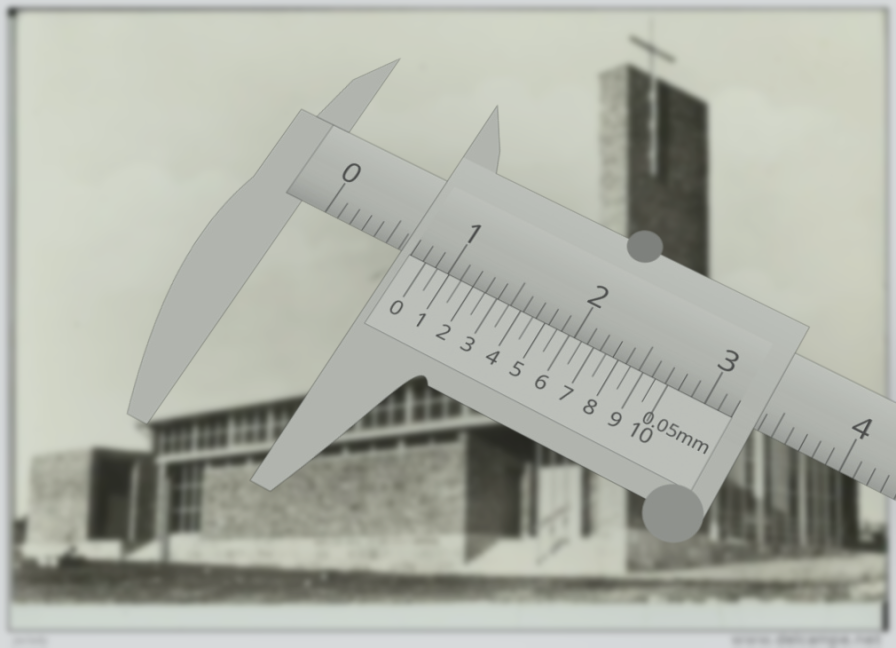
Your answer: {"value": 8.2, "unit": "mm"}
